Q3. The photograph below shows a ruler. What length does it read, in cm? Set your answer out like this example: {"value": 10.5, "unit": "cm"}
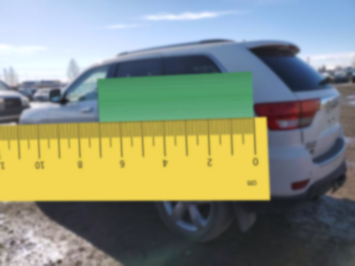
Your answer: {"value": 7, "unit": "cm"}
